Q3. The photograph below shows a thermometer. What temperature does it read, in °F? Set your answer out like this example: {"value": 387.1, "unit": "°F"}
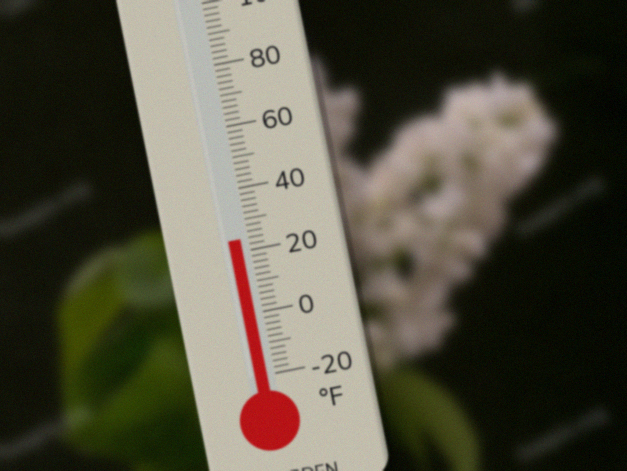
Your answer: {"value": 24, "unit": "°F"}
